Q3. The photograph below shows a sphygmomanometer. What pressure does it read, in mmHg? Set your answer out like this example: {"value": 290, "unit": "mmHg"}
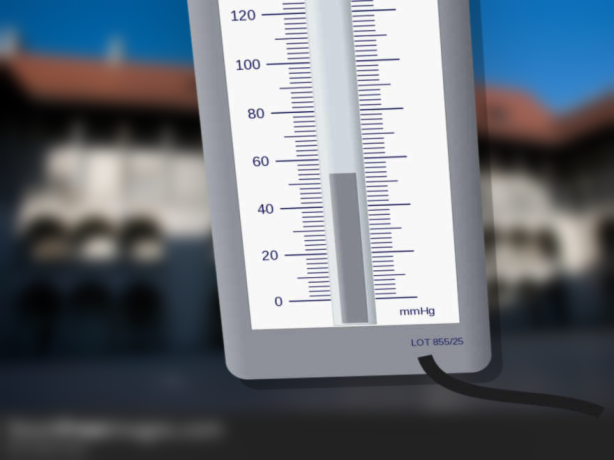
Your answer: {"value": 54, "unit": "mmHg"}
